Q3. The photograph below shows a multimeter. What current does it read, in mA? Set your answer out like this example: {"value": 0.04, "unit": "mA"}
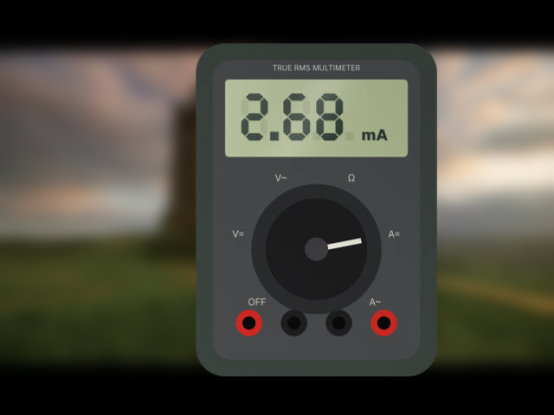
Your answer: {"value": 2.68, "unit": "mA"}
